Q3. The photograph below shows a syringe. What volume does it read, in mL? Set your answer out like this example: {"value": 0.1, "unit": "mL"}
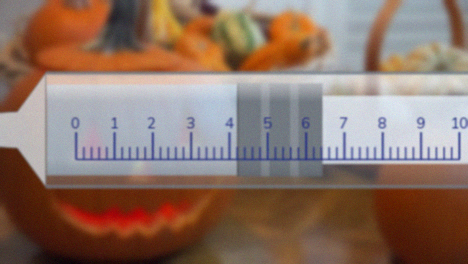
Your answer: {"value": 4.2, "unit": "mL"}
